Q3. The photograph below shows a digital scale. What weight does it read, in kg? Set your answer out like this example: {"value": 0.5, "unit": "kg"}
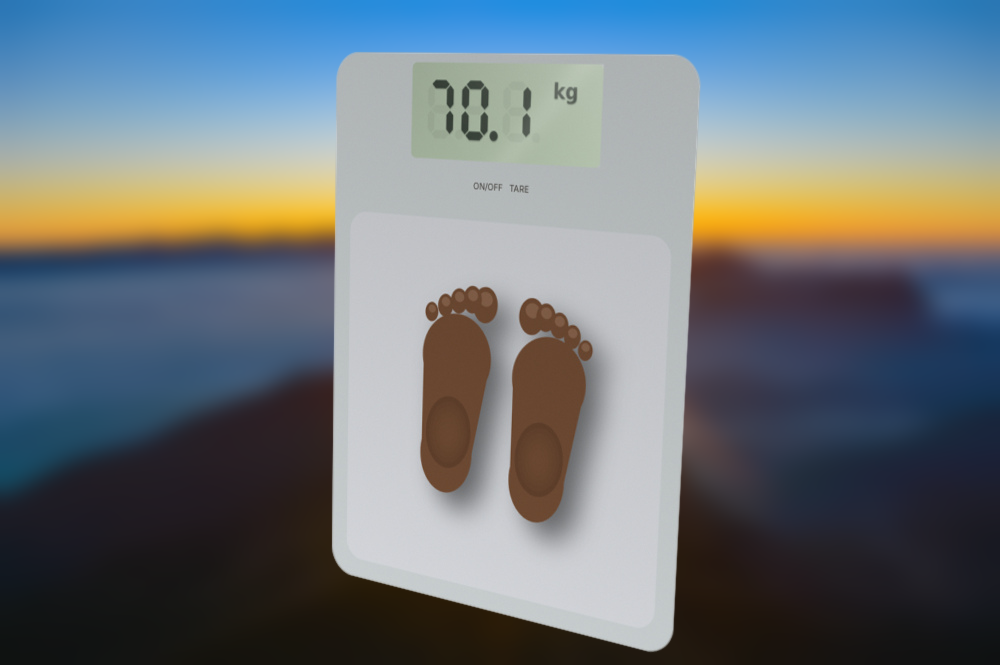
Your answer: {"value": 70.1, "unit": "kg"}
